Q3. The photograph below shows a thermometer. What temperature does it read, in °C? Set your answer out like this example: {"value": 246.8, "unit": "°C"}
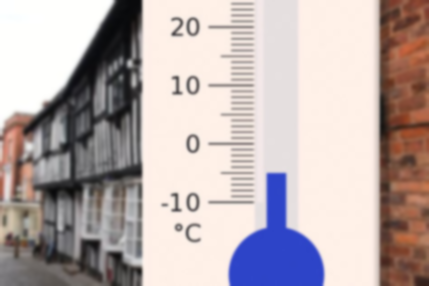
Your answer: {"value": -5, "unit": "°C"}
